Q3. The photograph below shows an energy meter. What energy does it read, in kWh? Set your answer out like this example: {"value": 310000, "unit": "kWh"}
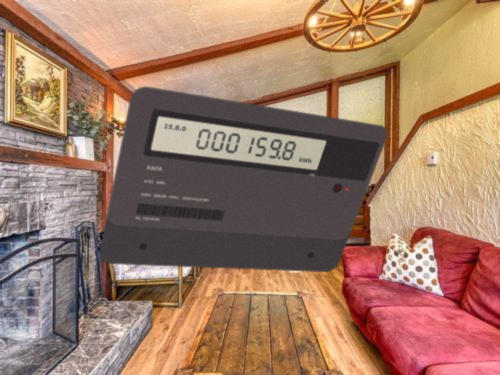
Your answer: {"value": 159.8, "unit": "kWh"}
